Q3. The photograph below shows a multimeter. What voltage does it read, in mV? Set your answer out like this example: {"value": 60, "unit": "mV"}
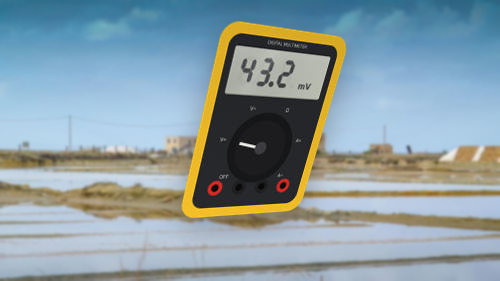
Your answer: {"value": 43.2, "unit": "mV"}
